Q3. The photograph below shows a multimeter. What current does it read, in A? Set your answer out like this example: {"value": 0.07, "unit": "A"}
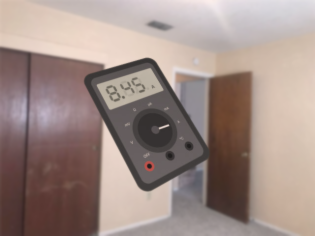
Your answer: {"value": 8.45, "unit": "A"}
